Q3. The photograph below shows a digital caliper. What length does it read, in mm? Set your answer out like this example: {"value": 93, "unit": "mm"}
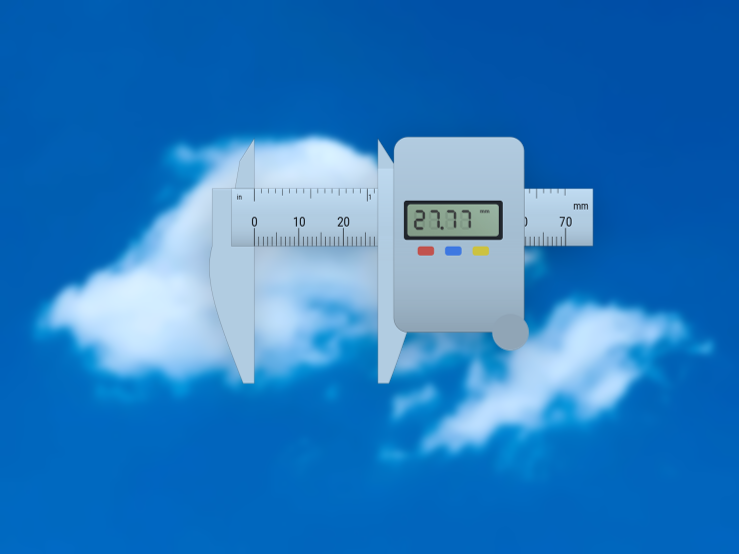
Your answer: {"value": 27.77, "unit": "mm"}
